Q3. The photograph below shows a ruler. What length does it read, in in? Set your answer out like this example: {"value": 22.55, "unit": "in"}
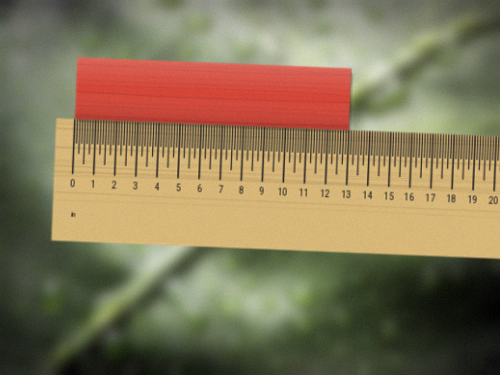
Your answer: {"value": 13, "unit": "in"}
